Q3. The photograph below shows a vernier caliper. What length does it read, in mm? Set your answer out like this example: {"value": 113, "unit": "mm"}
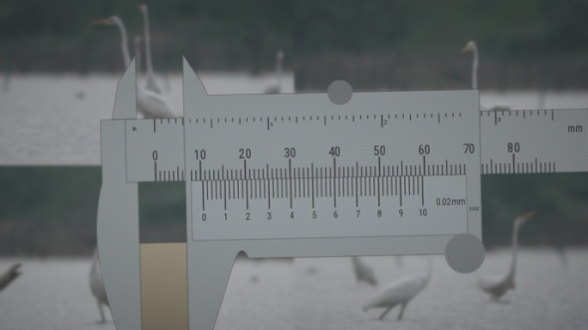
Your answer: {"value": 10.5, "unit": "mm"}
